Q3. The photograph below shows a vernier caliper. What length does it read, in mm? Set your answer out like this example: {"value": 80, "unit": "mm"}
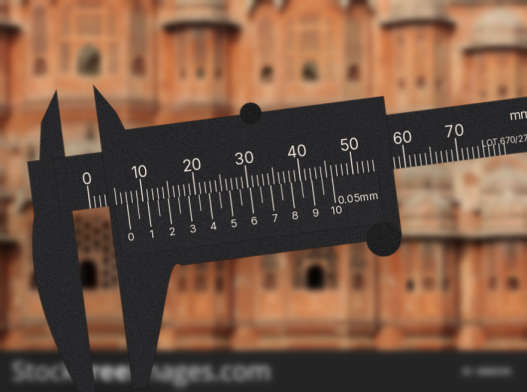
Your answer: {"value": 7.0, "unit": "mm"}
